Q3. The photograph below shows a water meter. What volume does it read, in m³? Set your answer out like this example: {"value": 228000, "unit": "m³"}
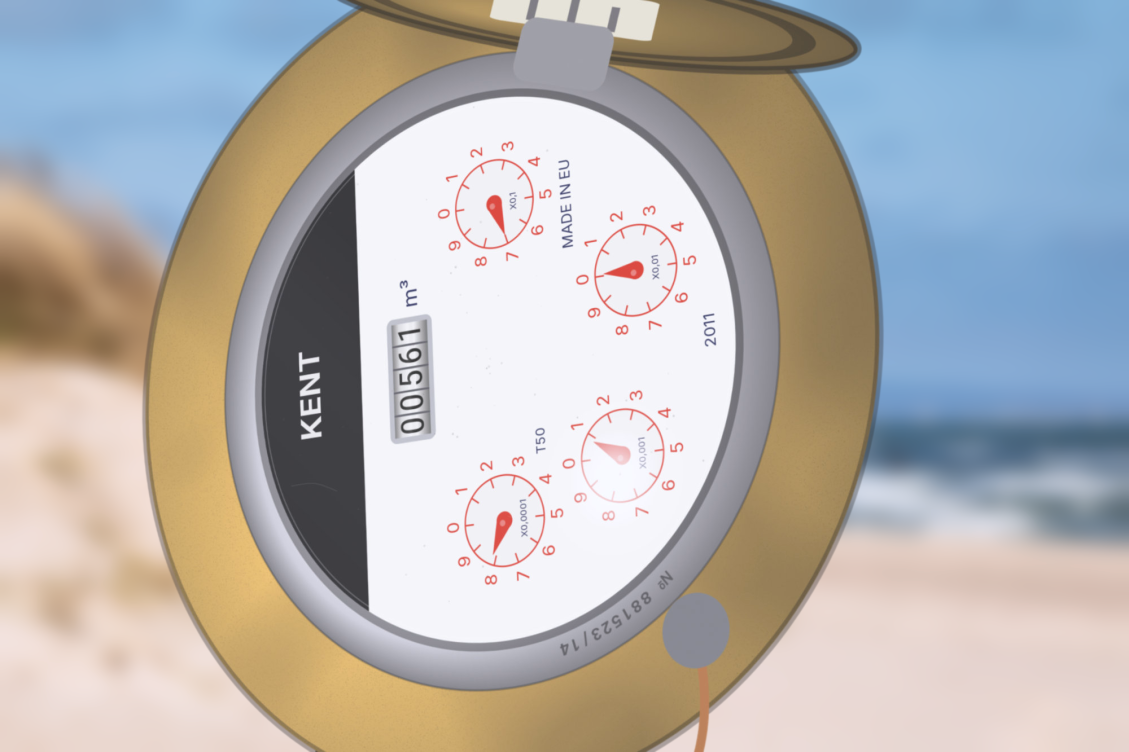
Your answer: {"value": 561.7008, "unit": "m³"}
